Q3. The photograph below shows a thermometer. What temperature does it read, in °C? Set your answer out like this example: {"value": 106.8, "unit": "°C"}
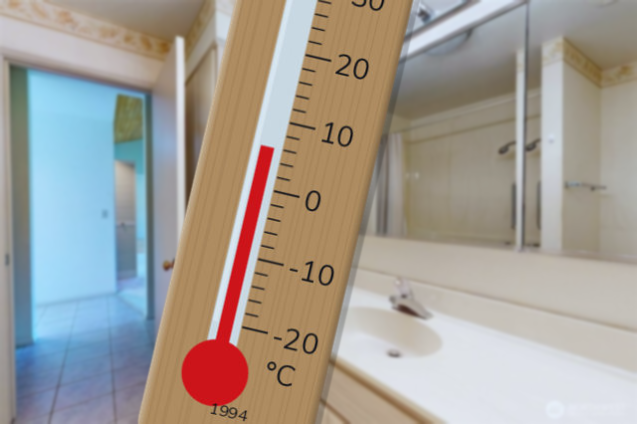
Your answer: {"value": 6, "unit": "°C"}
